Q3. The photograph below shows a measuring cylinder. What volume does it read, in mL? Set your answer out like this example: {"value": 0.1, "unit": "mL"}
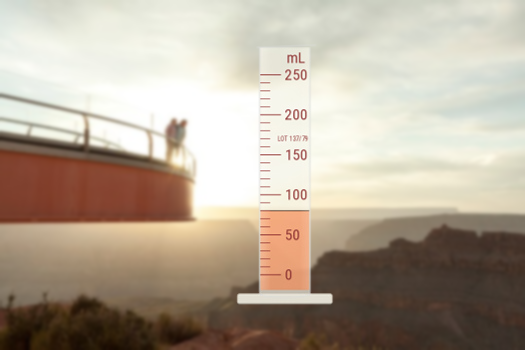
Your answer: {"value": 80, "unit": "mL"}
